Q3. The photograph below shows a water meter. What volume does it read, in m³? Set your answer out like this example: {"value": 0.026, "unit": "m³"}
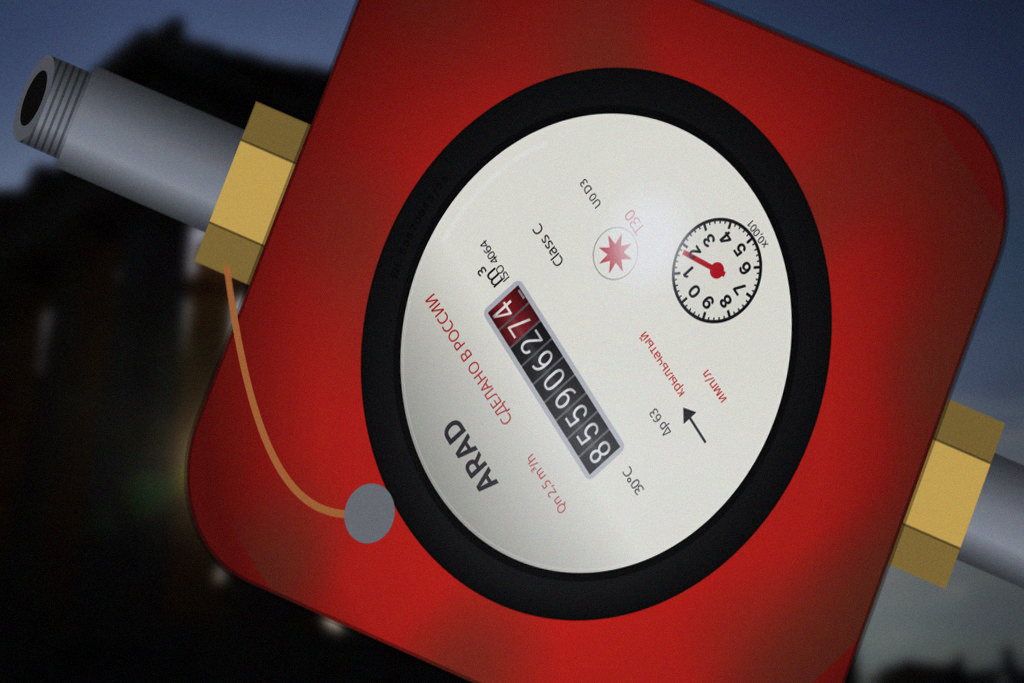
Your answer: {"value": 8559062.741, "unit": "m³"}
